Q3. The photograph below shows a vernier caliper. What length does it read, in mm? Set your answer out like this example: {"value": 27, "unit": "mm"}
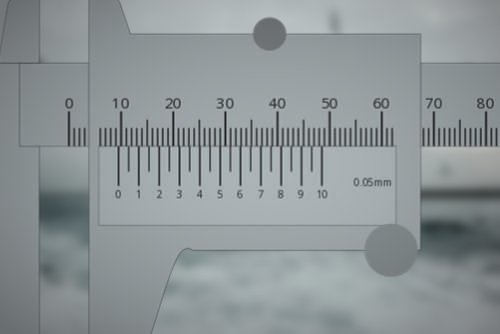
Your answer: {"value": 9.5, "unit": "mm"}
